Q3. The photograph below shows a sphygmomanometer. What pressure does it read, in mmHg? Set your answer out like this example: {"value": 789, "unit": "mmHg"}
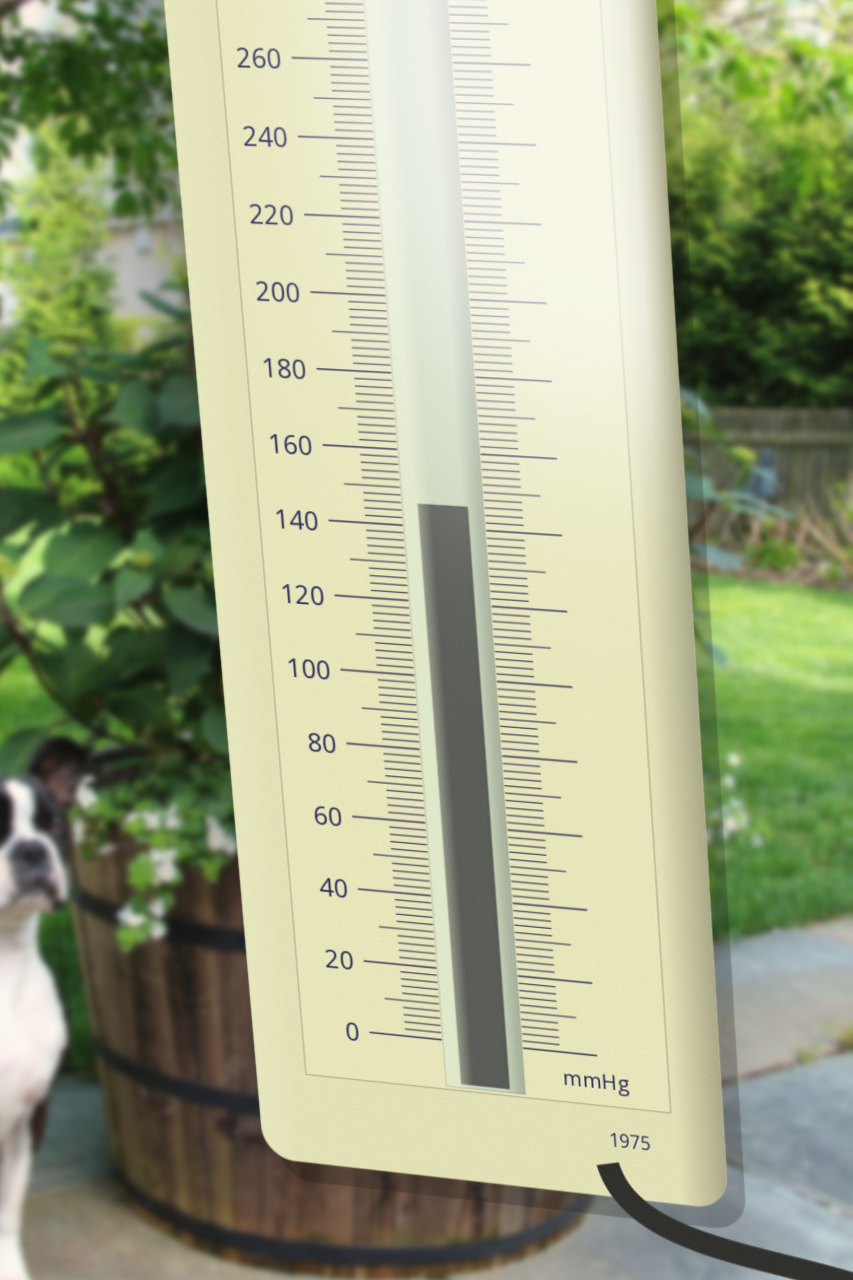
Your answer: {"value": 146, "unit": "mmHg"}
